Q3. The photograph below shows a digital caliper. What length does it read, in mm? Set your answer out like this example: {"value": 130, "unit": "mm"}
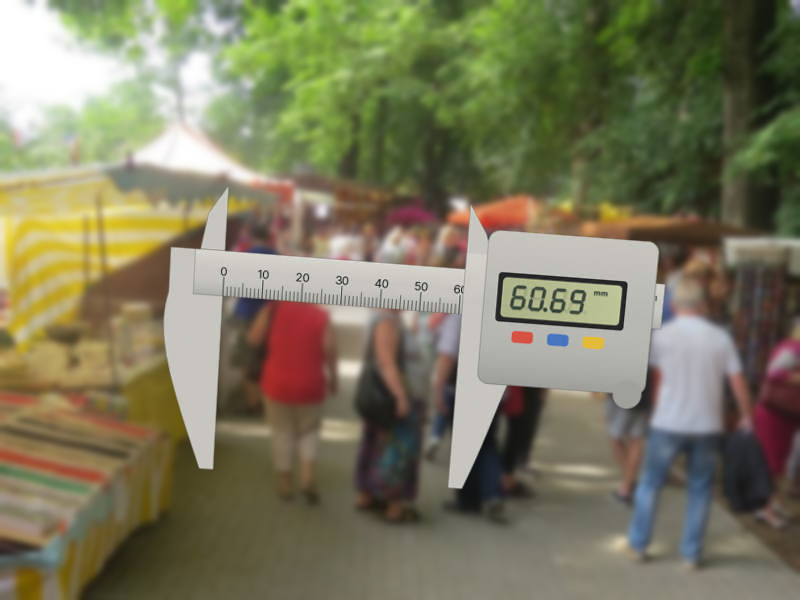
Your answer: {"value": 60.69, "unit": "mm"}
